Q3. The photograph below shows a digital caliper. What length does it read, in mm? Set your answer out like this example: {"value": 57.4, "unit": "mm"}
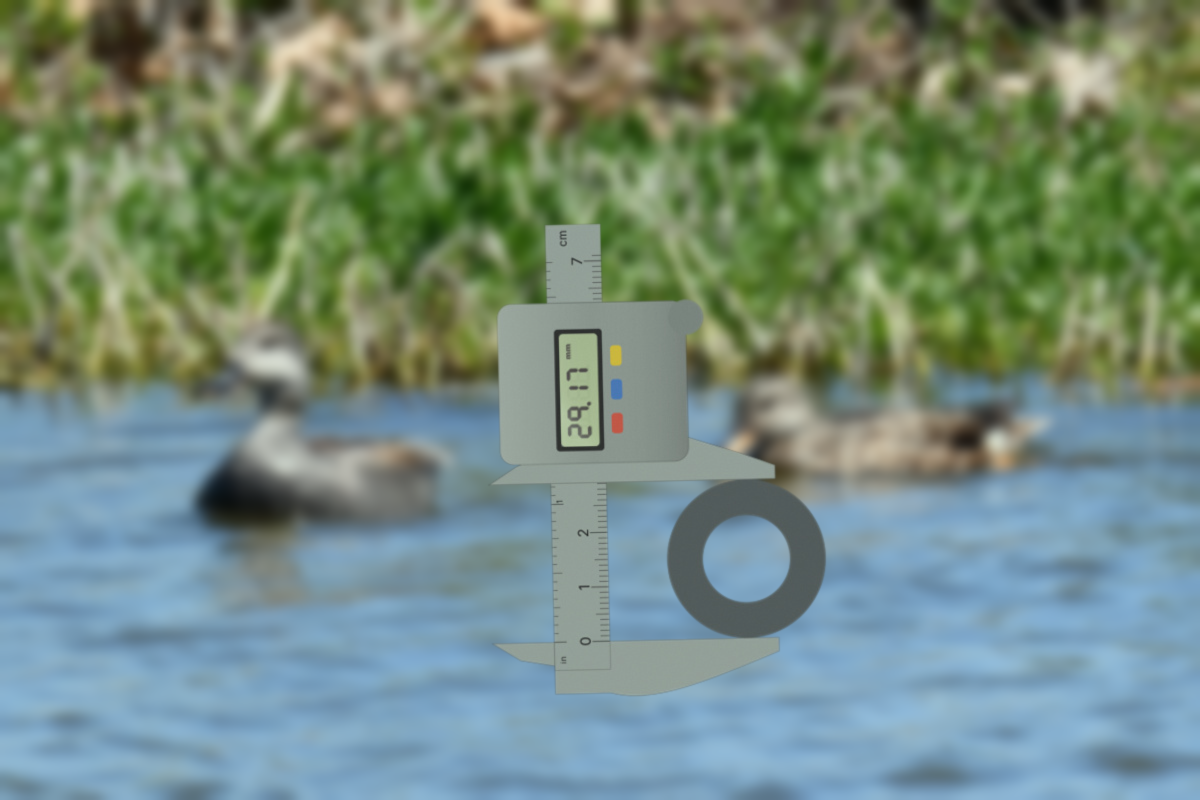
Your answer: {"value": 29.17, "unit": "mm"}
